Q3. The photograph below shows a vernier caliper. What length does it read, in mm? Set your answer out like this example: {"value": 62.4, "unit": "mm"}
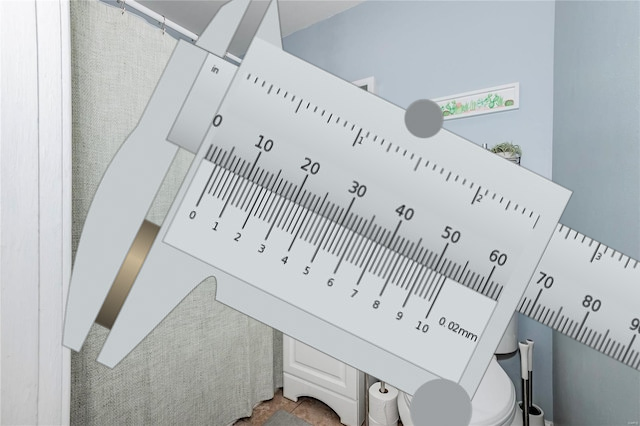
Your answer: {"value": 3.5, "unit": "mm"}
